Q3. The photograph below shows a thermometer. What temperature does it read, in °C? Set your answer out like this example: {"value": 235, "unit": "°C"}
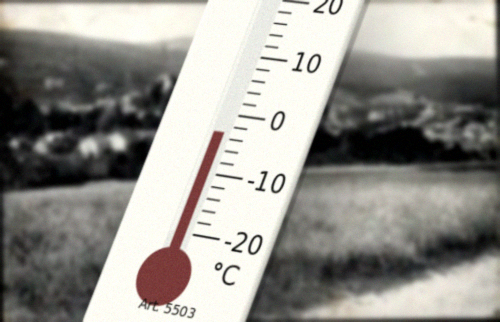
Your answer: {"value": -3, "unit": "°C"}
